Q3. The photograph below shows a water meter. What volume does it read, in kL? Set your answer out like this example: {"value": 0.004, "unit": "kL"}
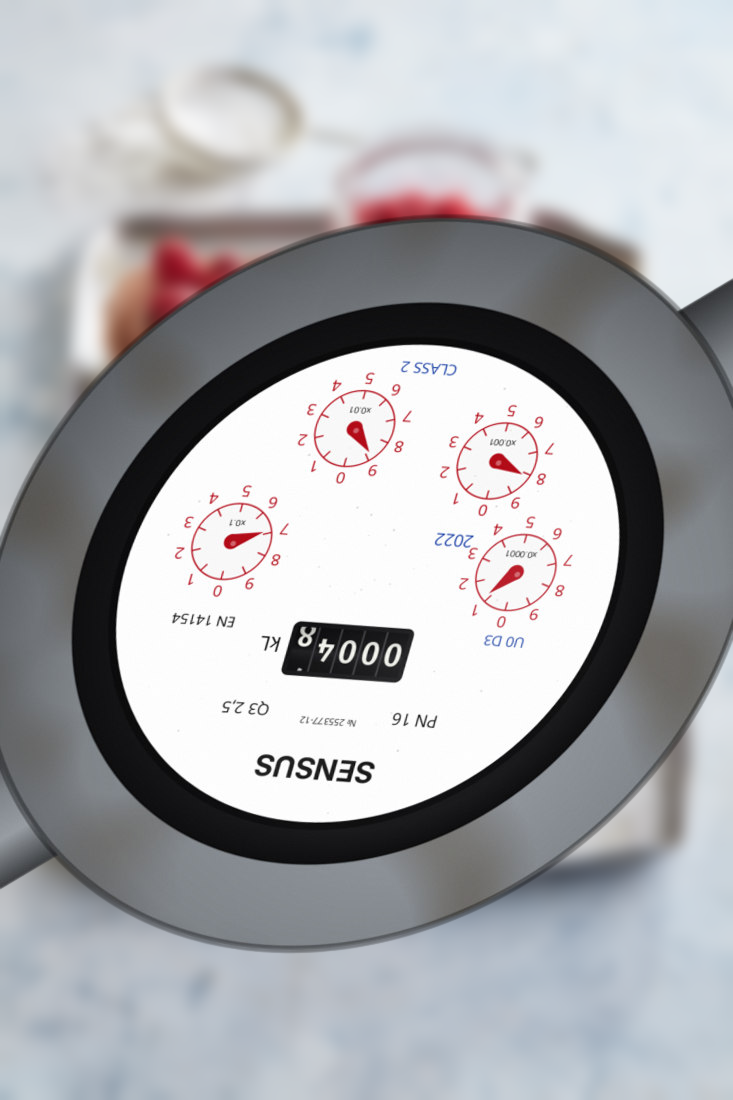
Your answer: {"value": 47.6881, "unit": "kL"}
